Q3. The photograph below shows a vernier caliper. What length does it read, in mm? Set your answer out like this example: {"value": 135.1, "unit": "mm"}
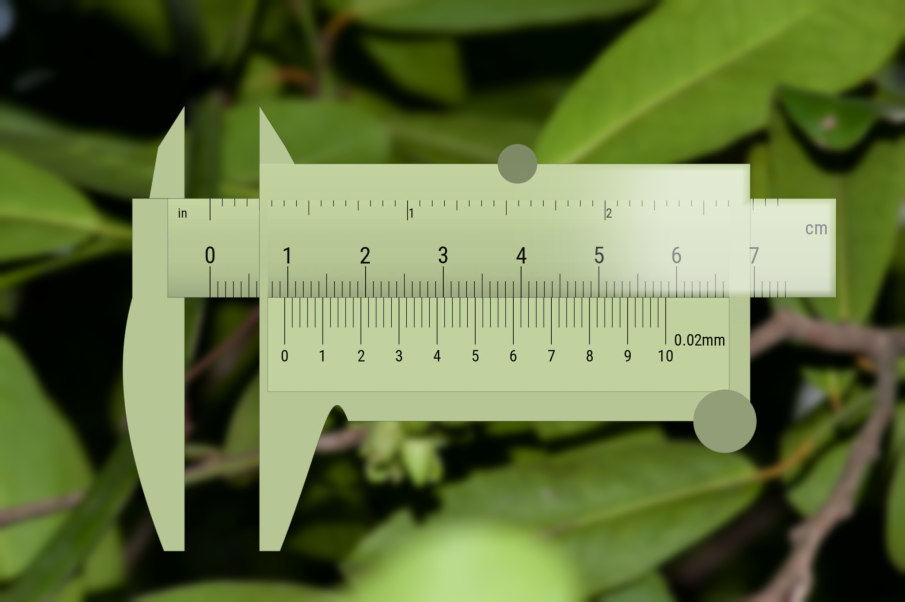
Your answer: {"value": 9.6, "unit": "mm"}
